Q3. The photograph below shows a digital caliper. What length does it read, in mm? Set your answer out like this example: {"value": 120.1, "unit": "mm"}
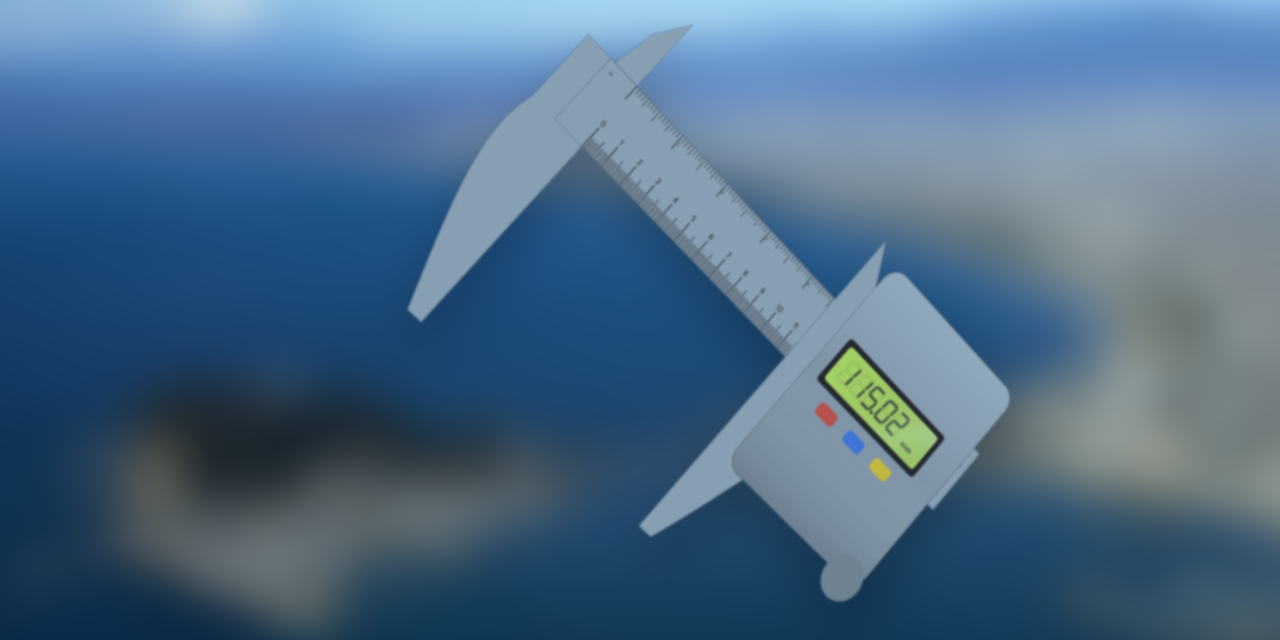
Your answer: {"value": 115.02, "unit": "mm"}
